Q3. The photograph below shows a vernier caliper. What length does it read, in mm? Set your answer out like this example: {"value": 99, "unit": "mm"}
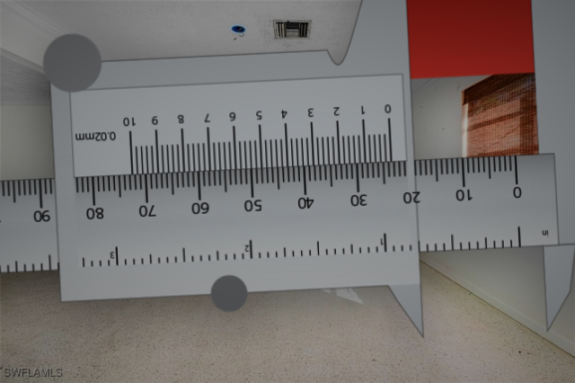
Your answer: {"value": 23.5, "unit": "mm"}
